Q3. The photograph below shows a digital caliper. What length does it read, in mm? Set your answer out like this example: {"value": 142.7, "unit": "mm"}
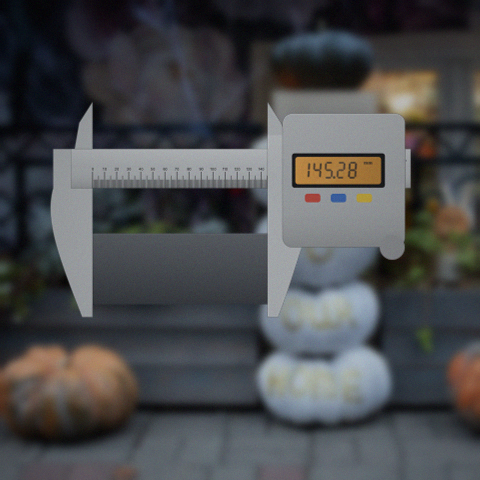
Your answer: {"value": 145.28, "unit": "mm"}
